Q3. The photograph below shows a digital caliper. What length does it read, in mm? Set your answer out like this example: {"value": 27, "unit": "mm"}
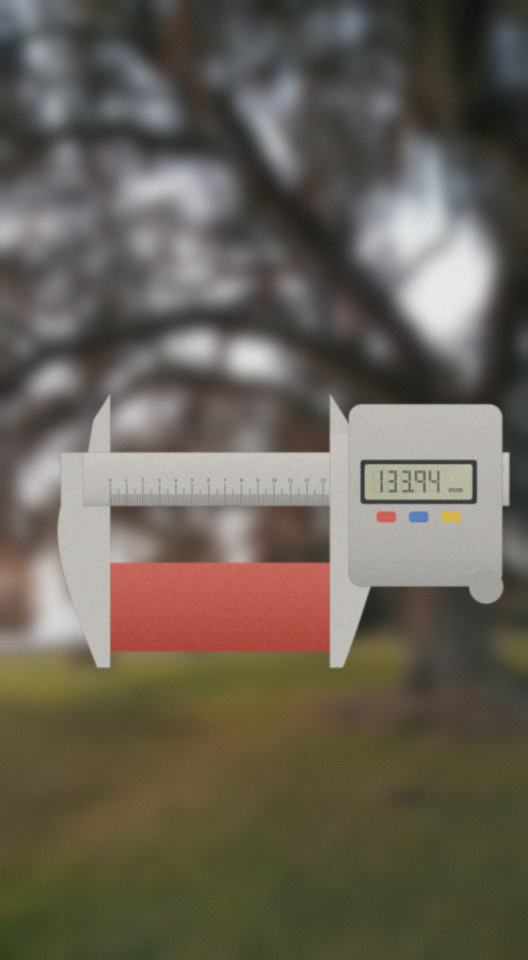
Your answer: {"value": 133.94, "unit": "mm"}
